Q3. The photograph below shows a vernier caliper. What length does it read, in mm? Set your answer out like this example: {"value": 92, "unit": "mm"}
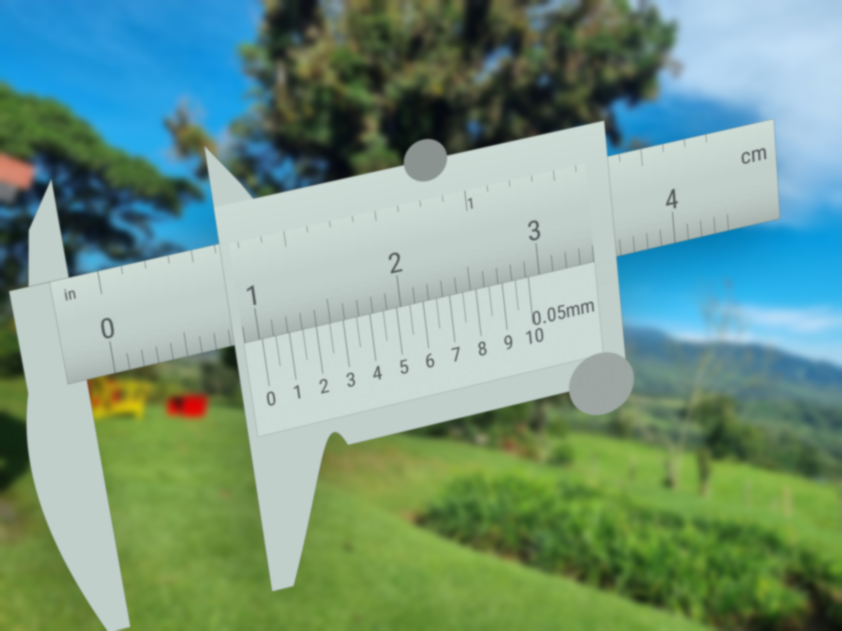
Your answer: {"value": 10.2, "unit": "mm"}
